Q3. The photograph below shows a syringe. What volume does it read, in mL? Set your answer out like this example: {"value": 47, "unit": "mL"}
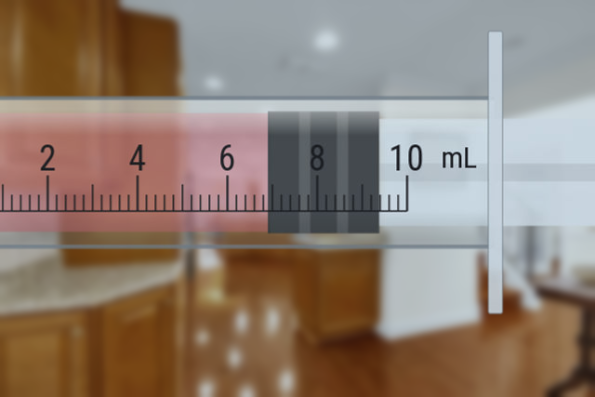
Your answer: {"value": 6.9, "unit": "mL"}
